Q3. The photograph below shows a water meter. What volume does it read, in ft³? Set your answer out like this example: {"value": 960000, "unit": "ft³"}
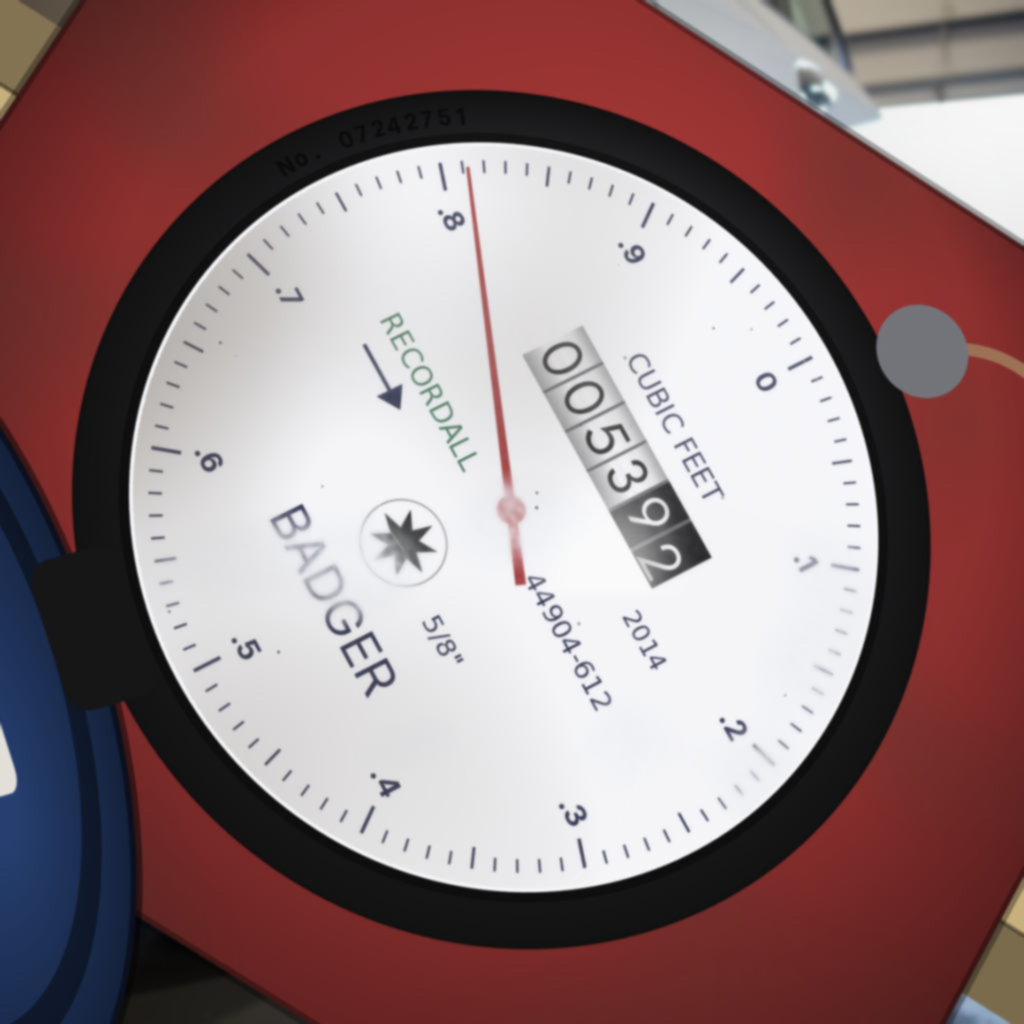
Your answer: {"value": 5391.81, "unit": "ft³"}
